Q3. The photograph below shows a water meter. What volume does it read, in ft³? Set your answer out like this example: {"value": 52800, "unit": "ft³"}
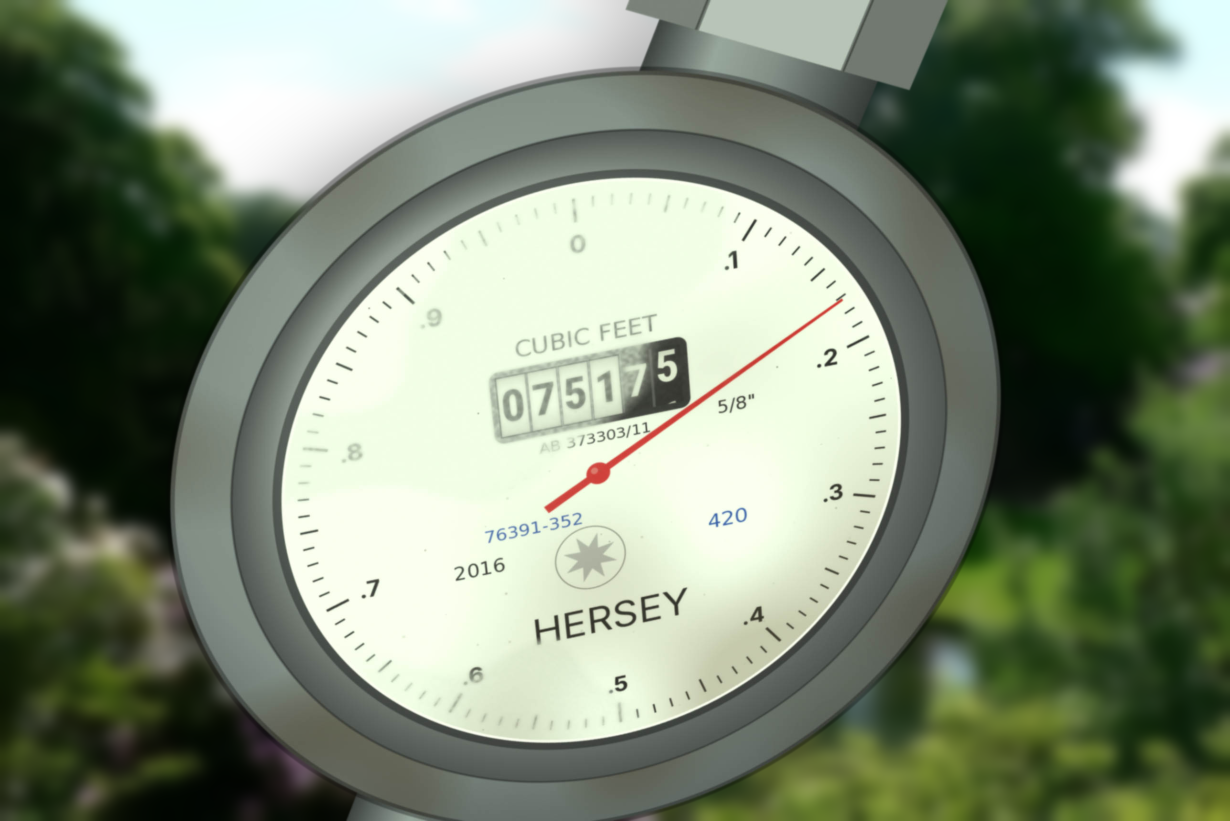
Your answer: {"value": 75175.17, "unit": "ft³"}
